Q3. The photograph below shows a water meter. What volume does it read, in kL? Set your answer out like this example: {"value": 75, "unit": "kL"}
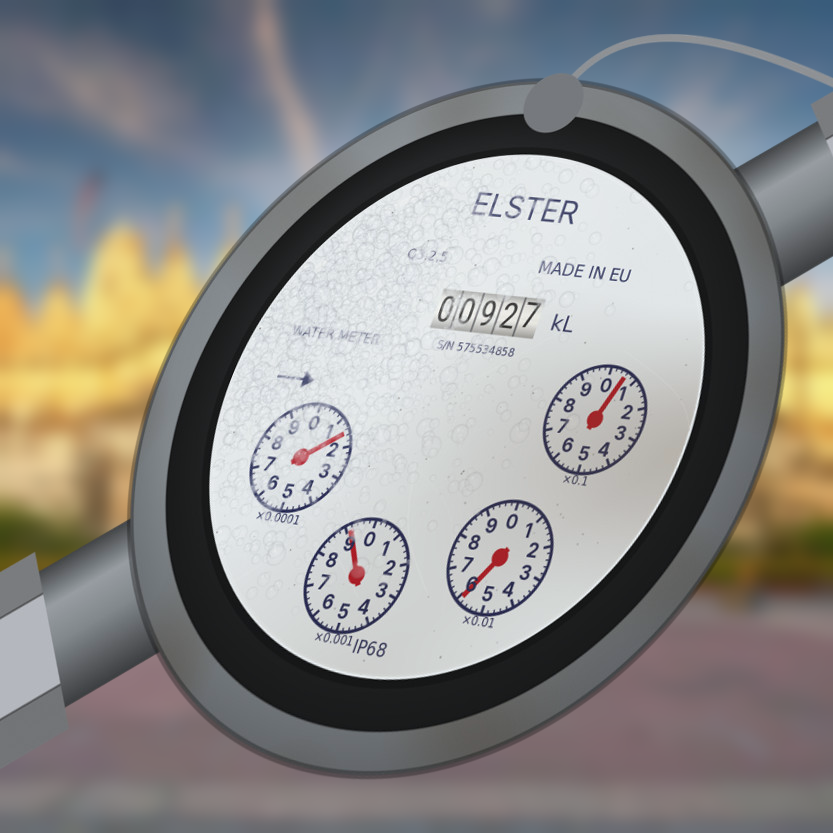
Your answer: {"value": 927.0591, "unit": "kL"}
